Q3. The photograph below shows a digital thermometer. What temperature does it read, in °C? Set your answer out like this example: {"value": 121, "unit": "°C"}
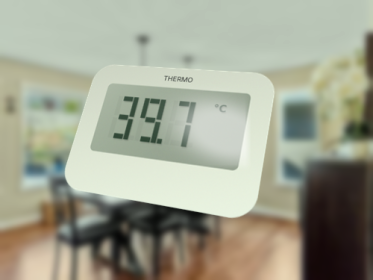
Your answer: {"value": 39.7, "unit": "°C"}
